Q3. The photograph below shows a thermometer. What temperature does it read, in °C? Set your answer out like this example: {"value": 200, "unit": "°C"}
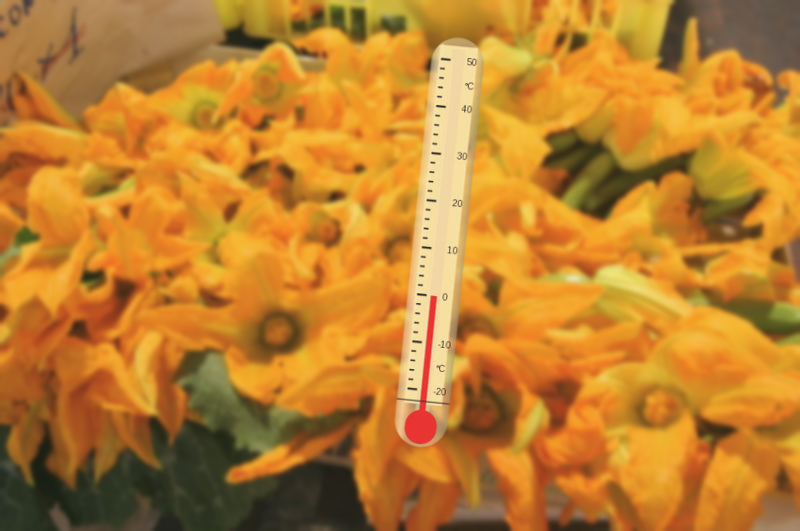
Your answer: {"value": 0, "unit": "°C"}
